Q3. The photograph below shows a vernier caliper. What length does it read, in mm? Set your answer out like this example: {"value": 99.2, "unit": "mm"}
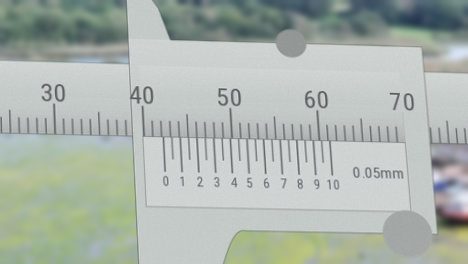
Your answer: {"value": 42.2, "unit": "mm"}
